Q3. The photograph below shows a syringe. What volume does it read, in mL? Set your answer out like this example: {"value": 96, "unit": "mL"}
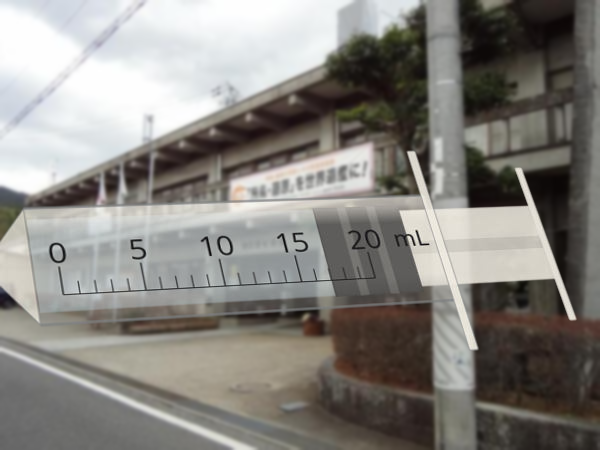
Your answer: {"value": 17, "unit": "mL"}
